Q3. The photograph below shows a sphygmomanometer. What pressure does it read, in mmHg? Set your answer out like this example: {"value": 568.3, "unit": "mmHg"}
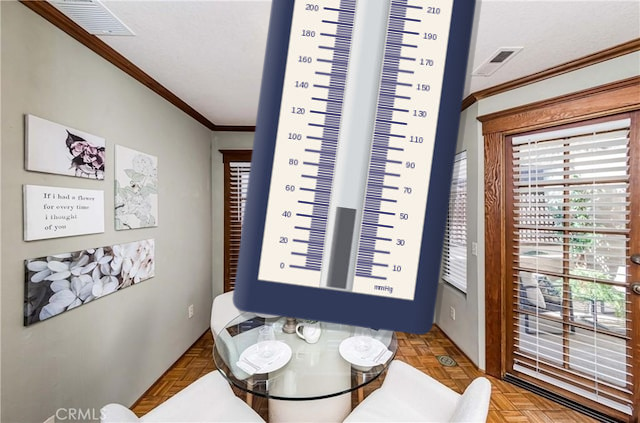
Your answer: {"value": 50, "unit": "mmHg"}
